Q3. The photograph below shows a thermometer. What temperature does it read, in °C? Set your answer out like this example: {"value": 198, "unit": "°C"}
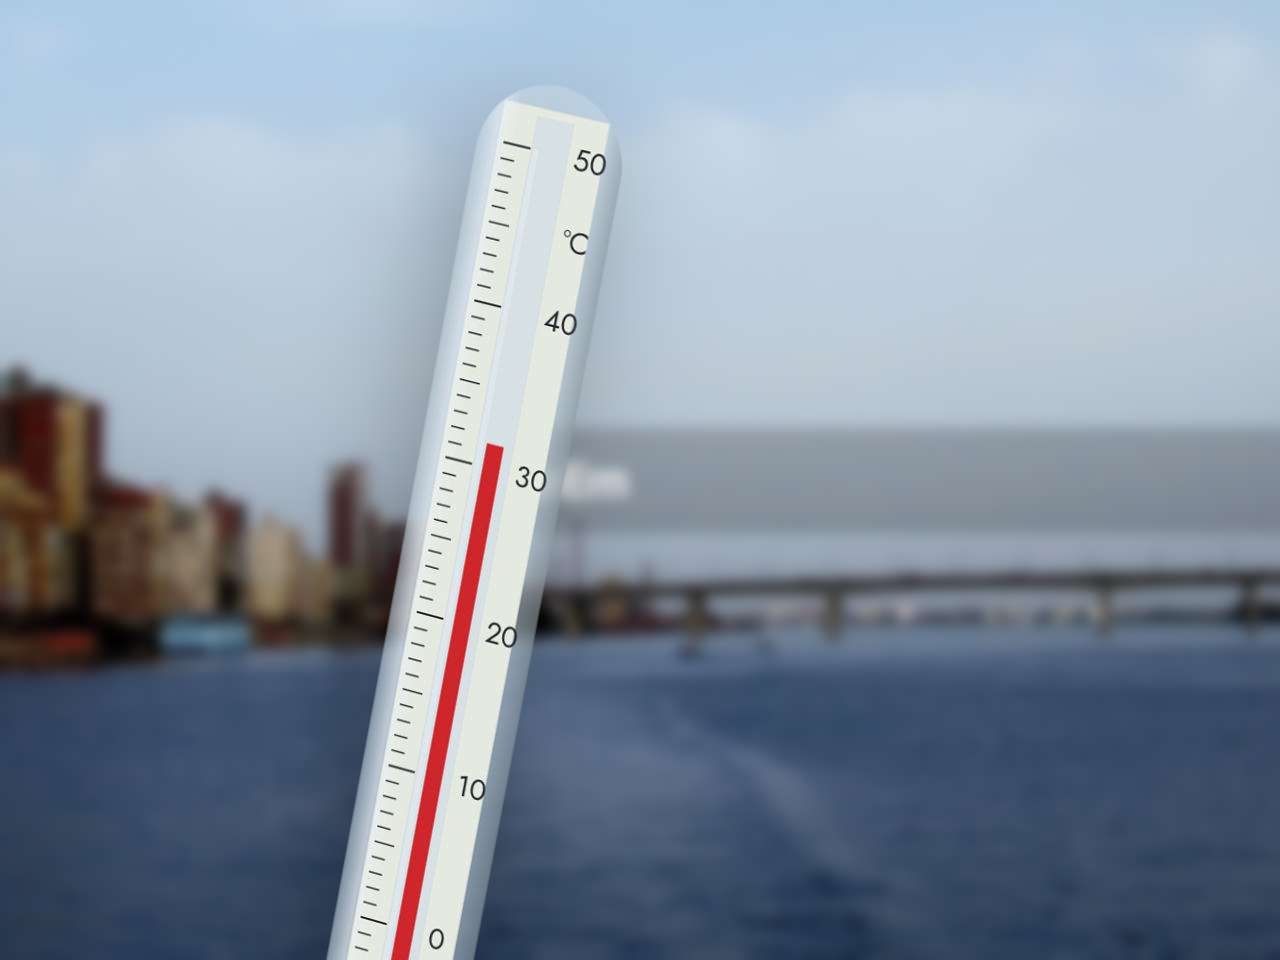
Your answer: {"value": 31.5, "unit": "°C"}
